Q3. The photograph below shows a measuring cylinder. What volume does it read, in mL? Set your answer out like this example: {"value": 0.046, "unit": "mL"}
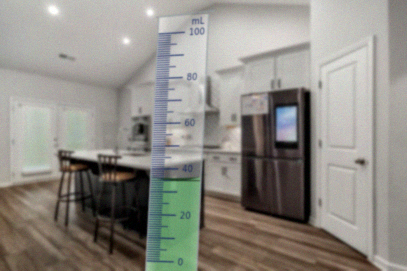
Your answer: {"value": 35, "unit": "mL"}
